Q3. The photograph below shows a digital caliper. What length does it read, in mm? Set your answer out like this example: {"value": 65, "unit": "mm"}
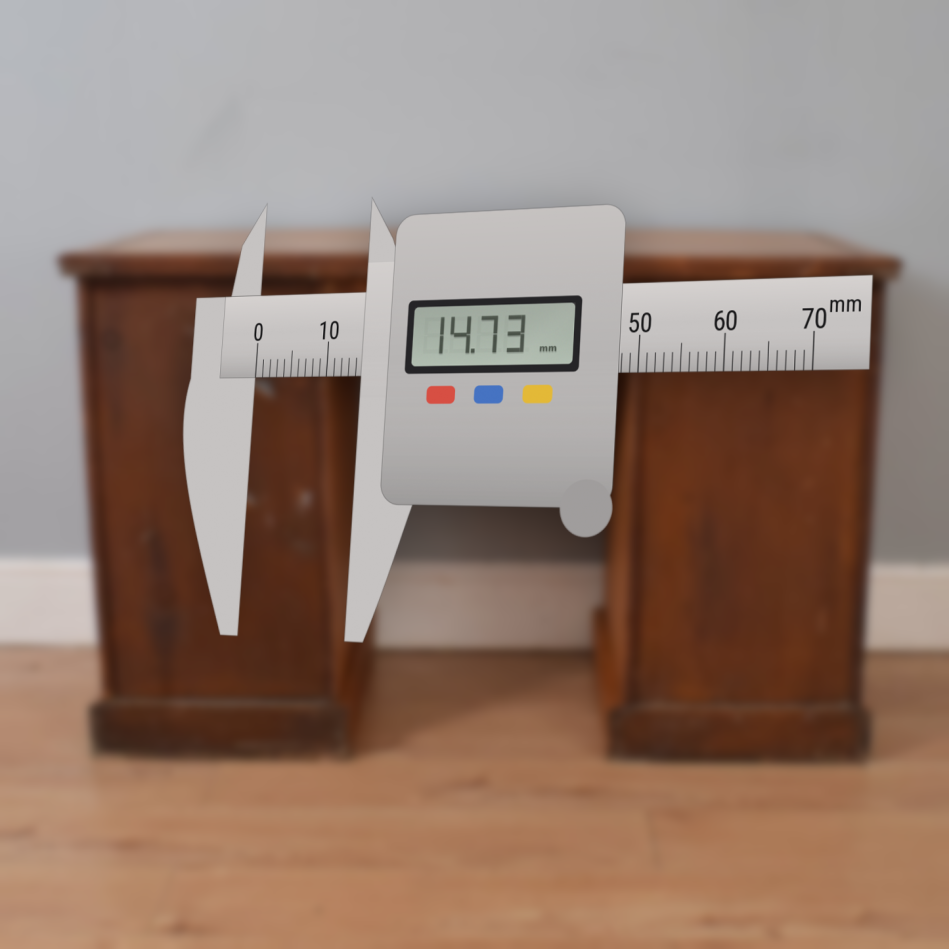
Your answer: {"value": 14.73, "unit": "mm"}
